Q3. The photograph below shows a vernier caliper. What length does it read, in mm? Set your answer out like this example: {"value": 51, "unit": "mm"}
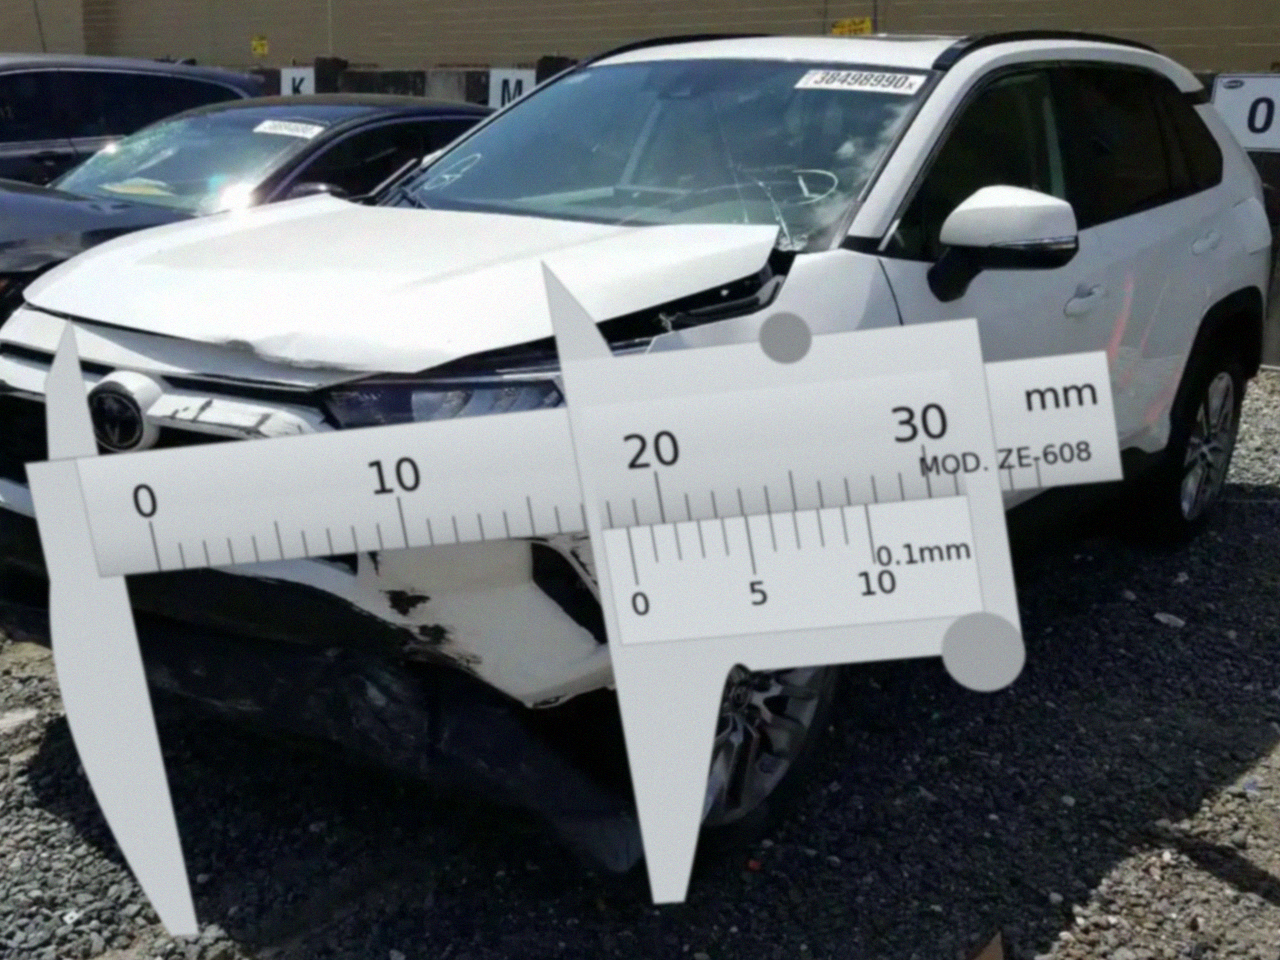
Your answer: {"value": 18.6, "unit": "mm"}
